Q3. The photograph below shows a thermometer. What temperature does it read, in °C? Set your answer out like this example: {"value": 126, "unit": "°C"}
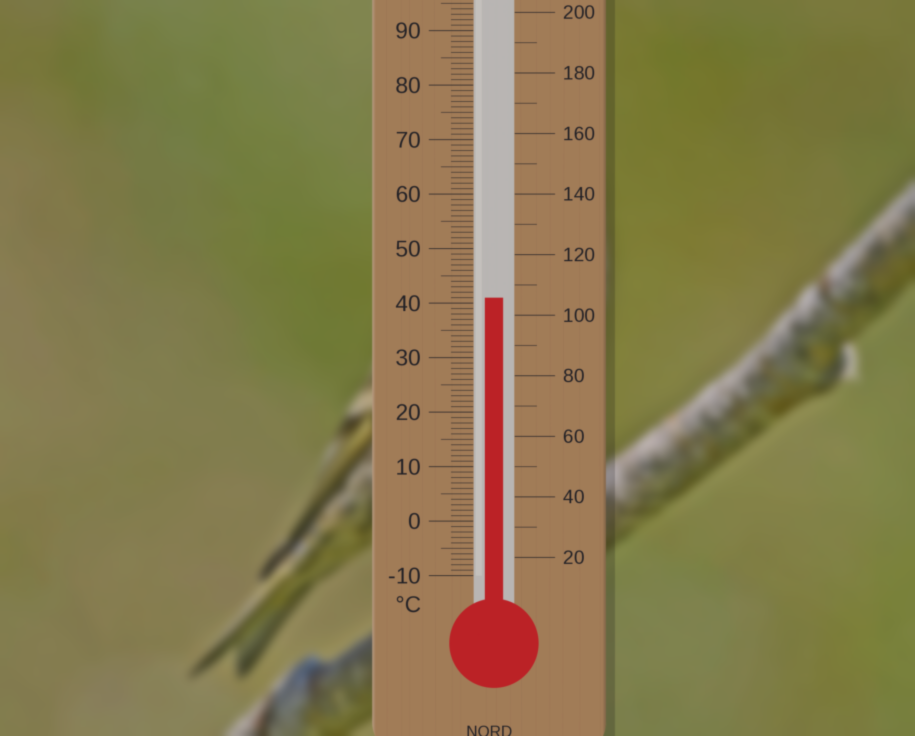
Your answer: {"value": 41, "unit": "°C"}
